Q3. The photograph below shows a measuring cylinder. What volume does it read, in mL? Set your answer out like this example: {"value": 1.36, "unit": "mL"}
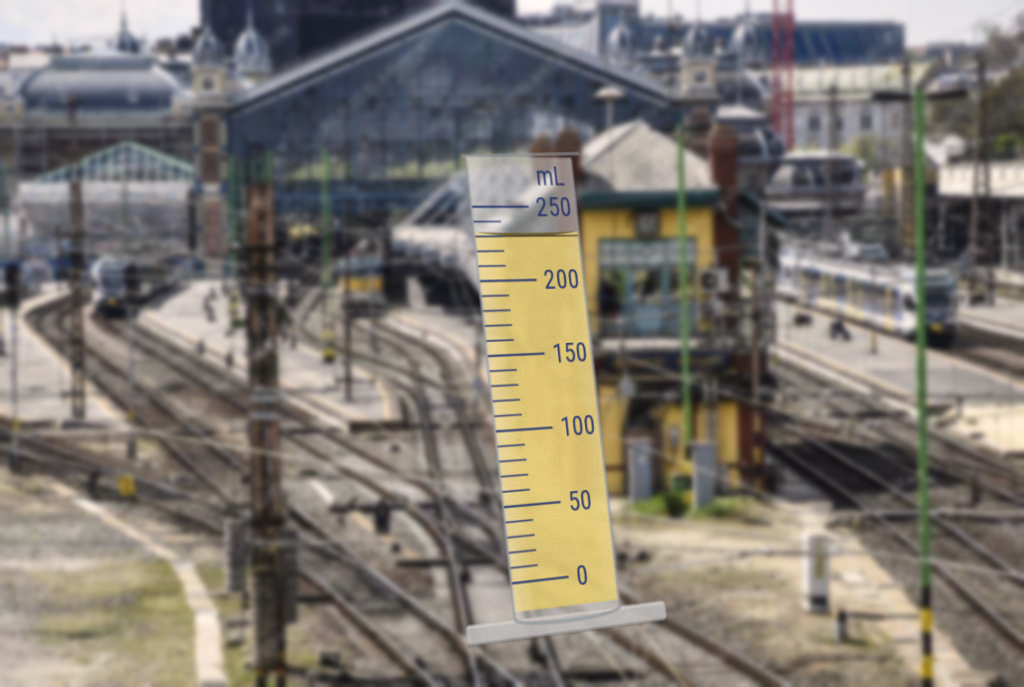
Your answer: {"value": 230, "unit": "mL"}
